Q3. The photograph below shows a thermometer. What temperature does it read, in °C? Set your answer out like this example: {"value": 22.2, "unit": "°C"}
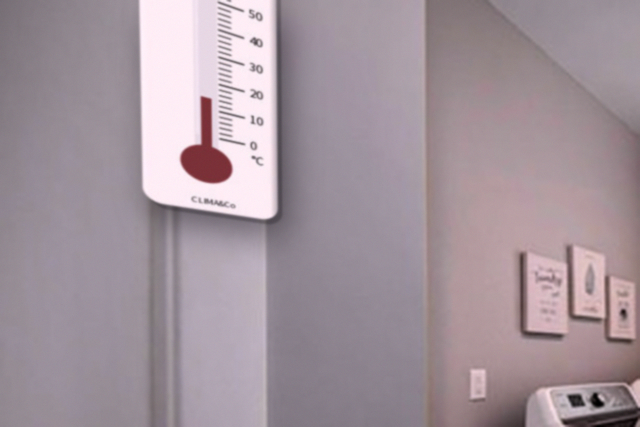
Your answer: {"value": 14, "unit": "°C"}
